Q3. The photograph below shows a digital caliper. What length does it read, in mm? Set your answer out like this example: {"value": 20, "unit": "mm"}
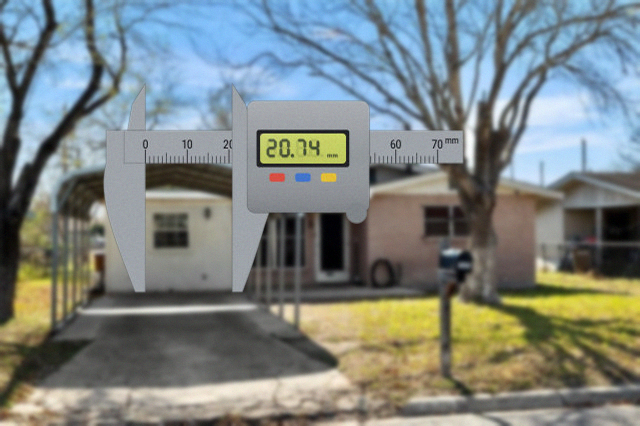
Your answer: {"value": 20.74, "unit": "mm"}
